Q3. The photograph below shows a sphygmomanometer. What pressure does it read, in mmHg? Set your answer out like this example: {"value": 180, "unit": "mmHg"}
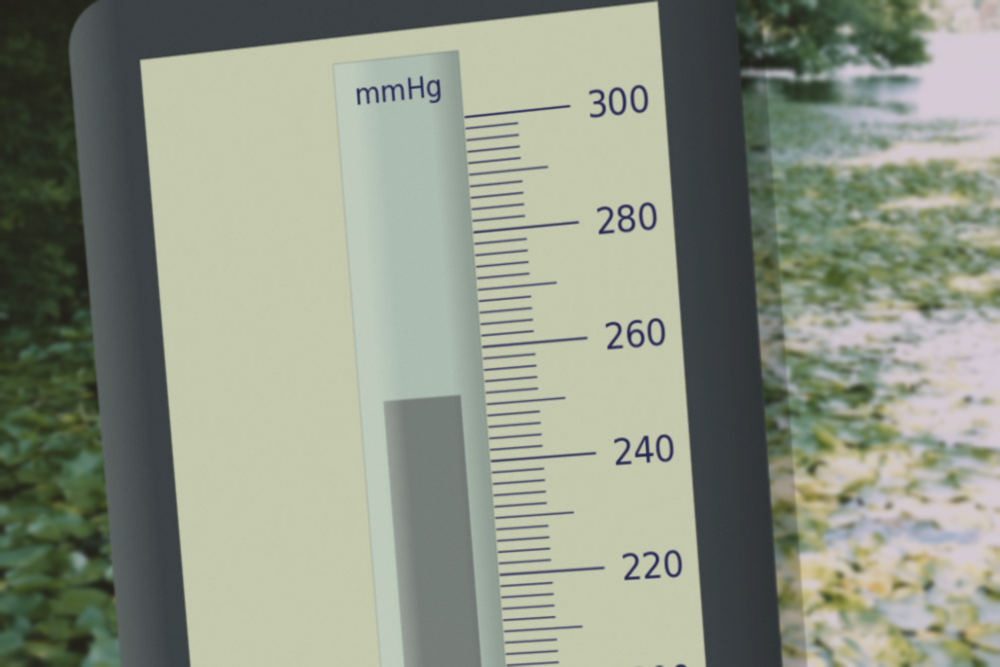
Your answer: {"value": 252, "unit": "mmHg"}
